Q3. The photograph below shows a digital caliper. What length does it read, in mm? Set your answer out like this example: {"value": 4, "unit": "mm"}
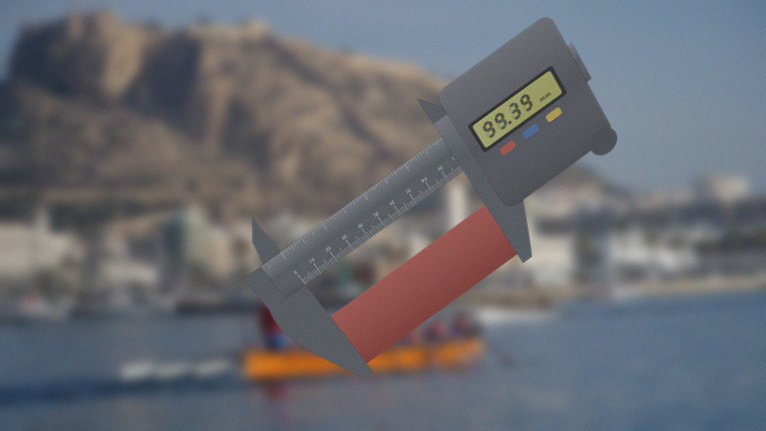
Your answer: {"value": 99.39, "unit": "mm"}
